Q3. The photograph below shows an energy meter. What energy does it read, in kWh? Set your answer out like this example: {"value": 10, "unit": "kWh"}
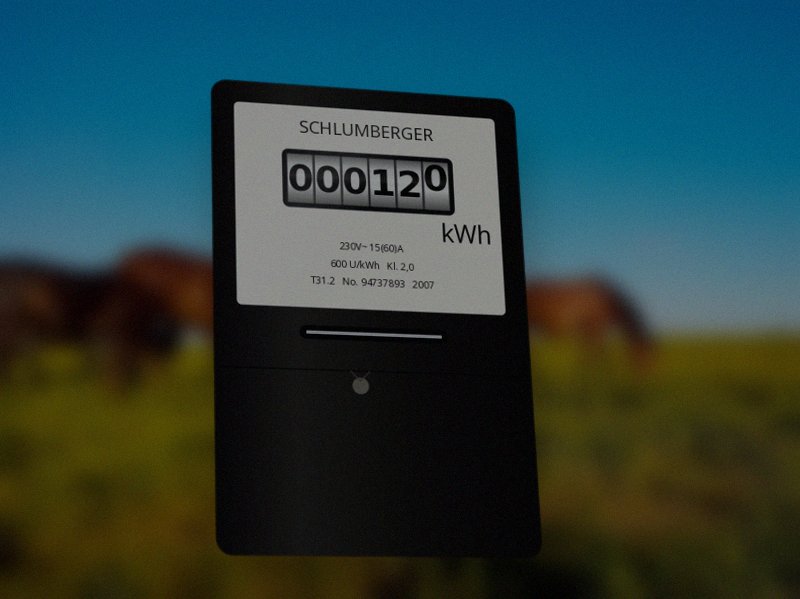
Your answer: {"value": 120, "unit": "kWh"}
